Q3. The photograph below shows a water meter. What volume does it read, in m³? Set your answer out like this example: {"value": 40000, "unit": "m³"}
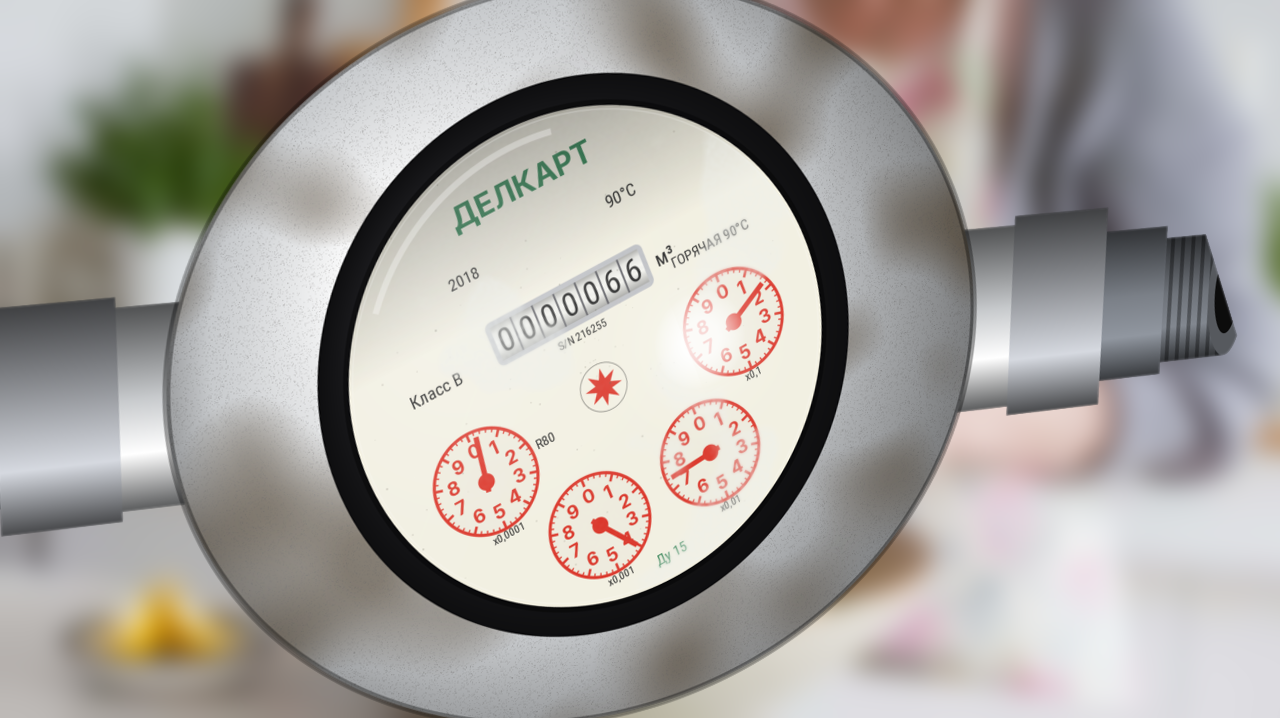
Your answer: {"value": 66.1740, "unit": "m³"}
